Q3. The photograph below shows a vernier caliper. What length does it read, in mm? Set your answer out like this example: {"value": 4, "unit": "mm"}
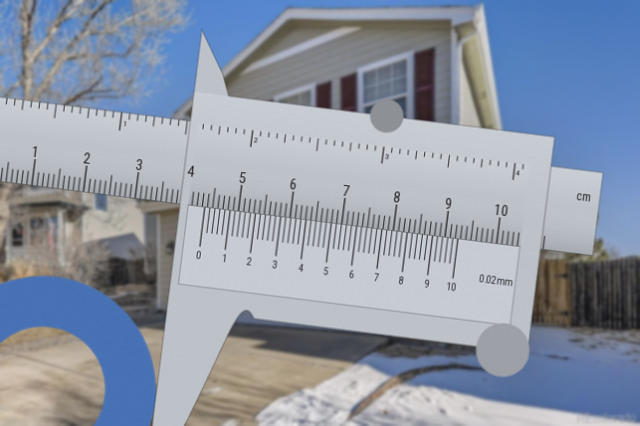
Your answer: {"value": 43.5, "unit": "mm"}
